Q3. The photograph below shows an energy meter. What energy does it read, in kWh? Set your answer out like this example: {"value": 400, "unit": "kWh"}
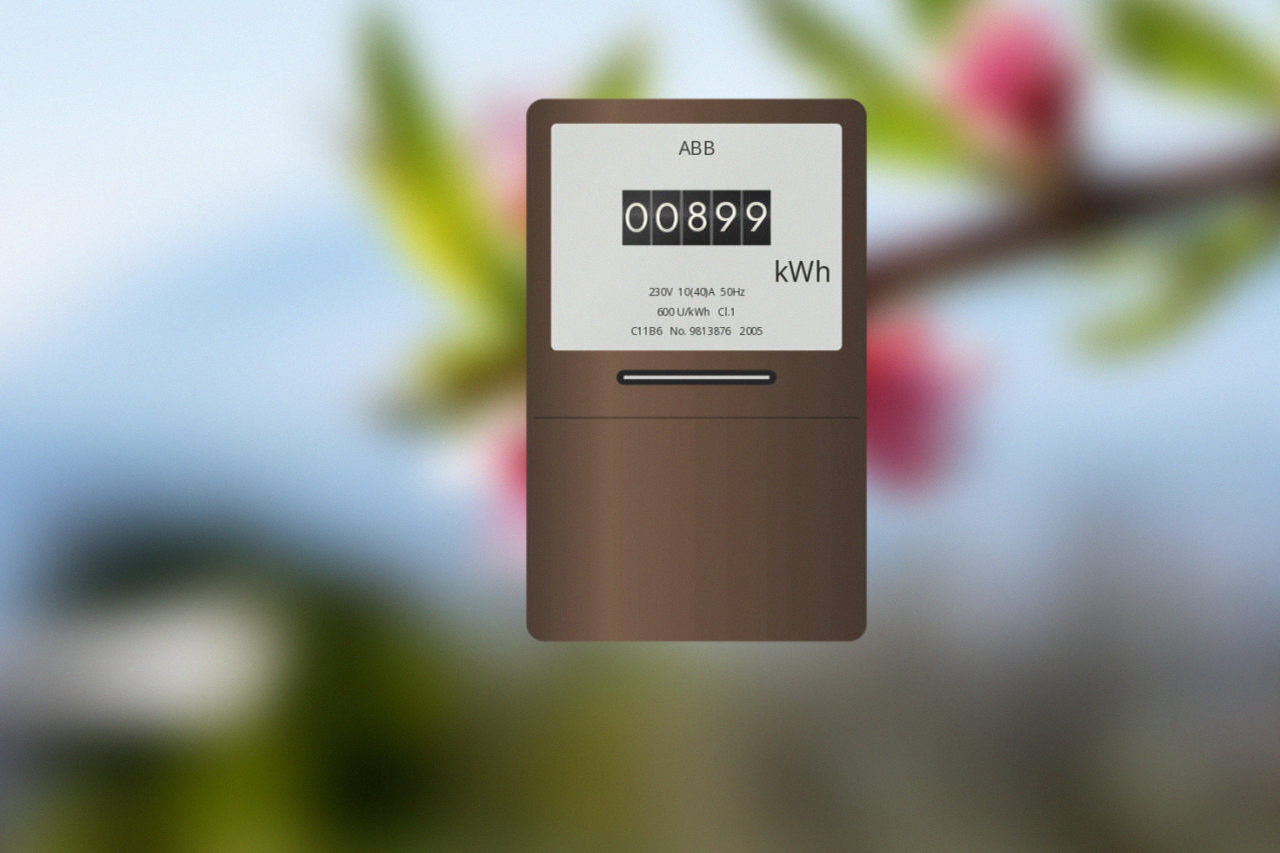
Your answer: {"value": 899, "unit": "kWh"}
